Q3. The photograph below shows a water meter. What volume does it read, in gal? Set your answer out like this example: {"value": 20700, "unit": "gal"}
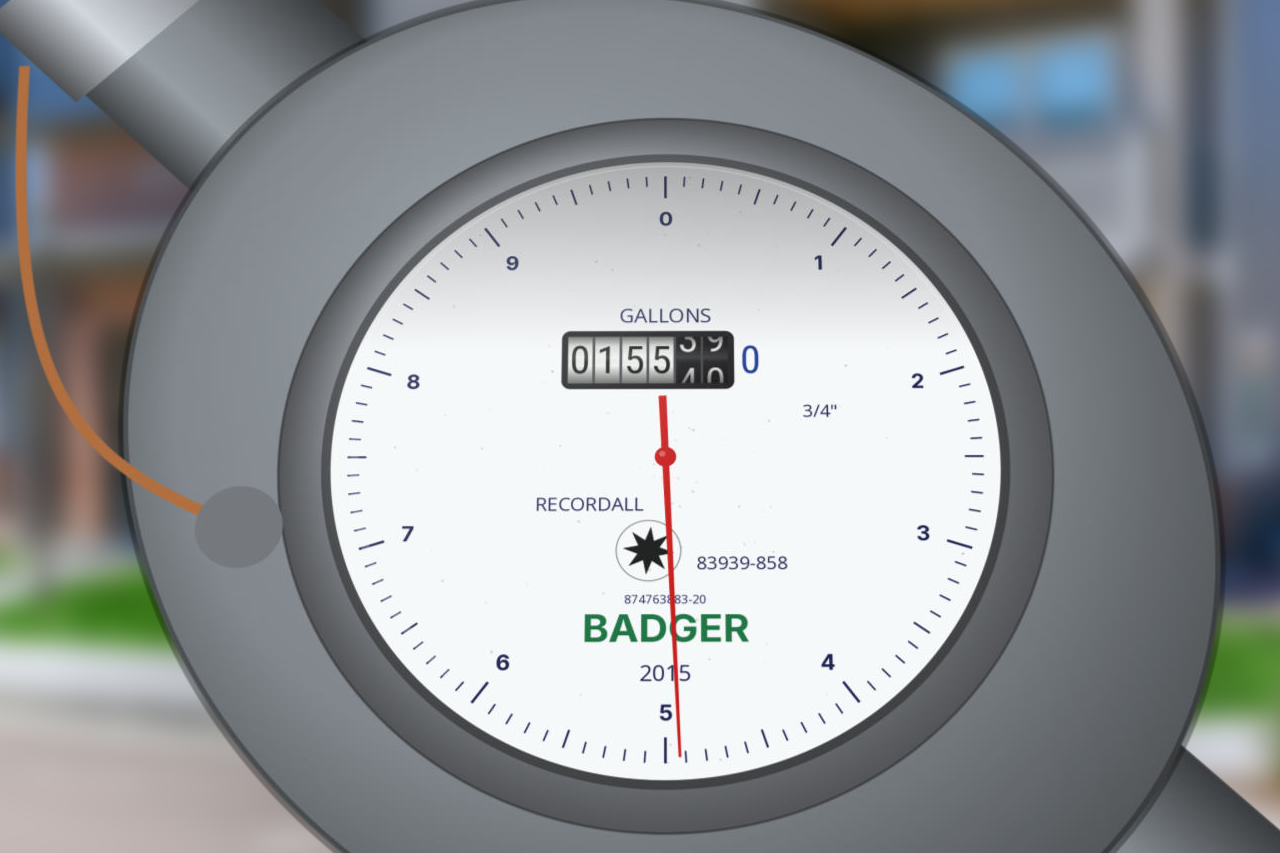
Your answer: {"value": 155394.9, "unit": "gal"}
